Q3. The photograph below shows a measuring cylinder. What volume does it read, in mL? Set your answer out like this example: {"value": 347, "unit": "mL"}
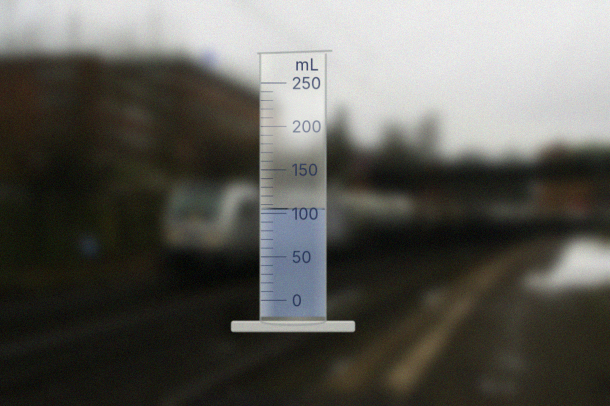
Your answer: {"value": 105, "unit": "mL"}
